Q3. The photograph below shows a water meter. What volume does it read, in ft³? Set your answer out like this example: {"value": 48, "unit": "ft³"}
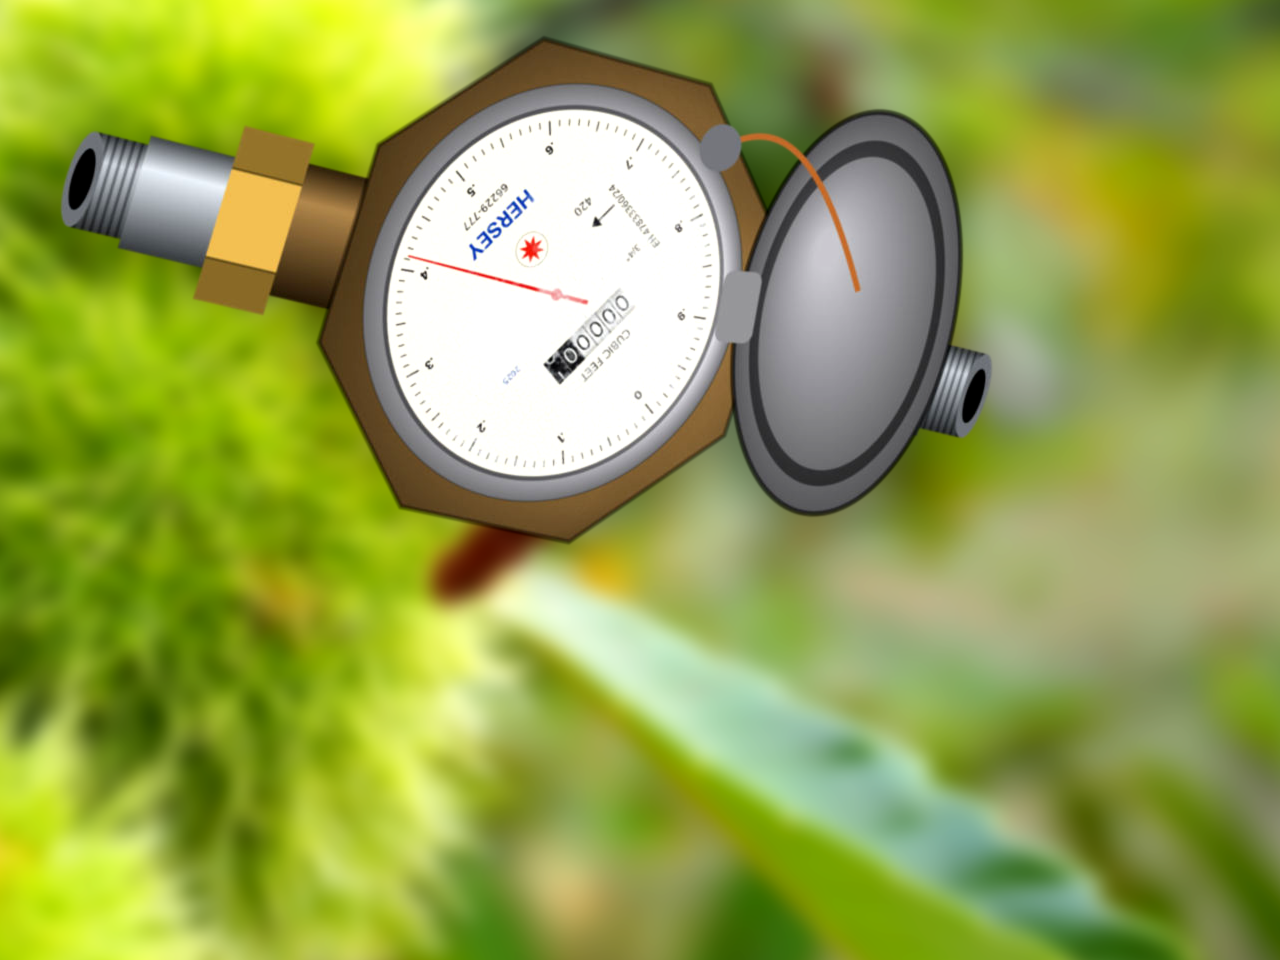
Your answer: {"value": 1.41, "unit": "ft³"}
